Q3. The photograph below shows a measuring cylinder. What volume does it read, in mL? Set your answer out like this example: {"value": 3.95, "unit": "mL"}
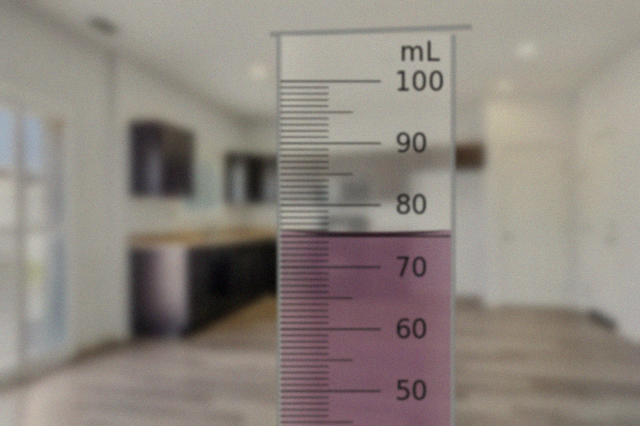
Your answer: {"value": 75, "unit": "mL"}
